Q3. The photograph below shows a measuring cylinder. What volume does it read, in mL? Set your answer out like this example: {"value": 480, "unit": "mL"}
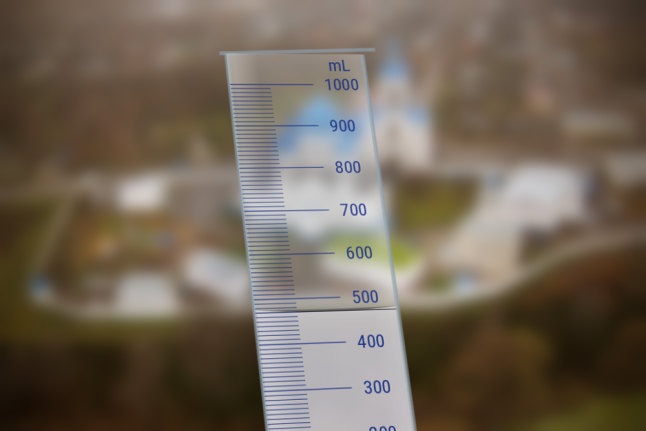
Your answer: {"value": 470, "unit": "mL"}
